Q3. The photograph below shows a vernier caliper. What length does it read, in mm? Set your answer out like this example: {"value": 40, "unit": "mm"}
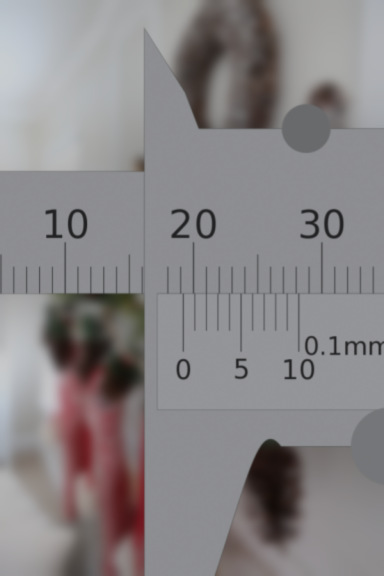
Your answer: {"value": 19.2, "unit": "mm"}
